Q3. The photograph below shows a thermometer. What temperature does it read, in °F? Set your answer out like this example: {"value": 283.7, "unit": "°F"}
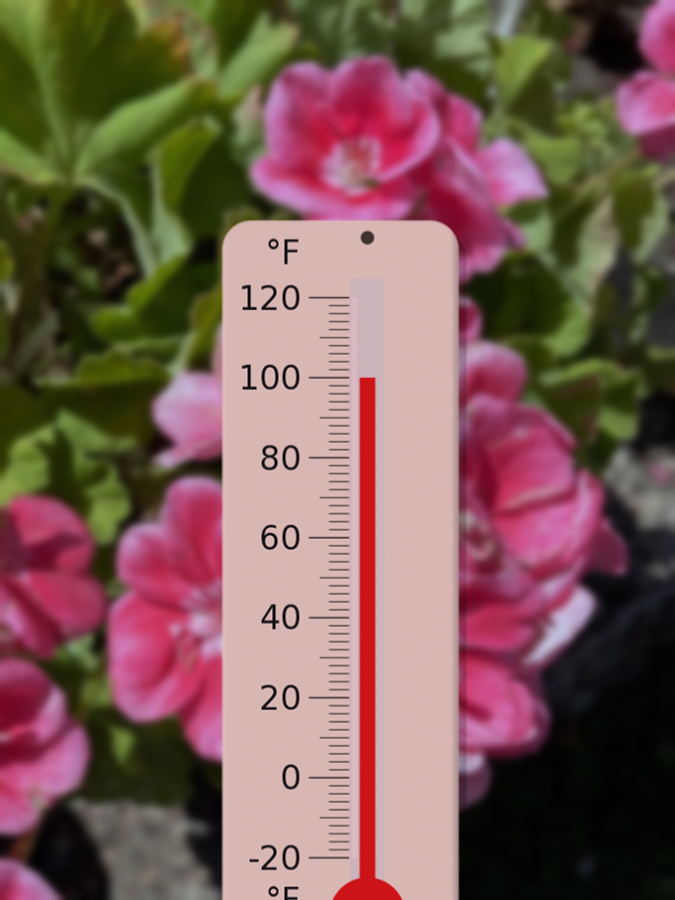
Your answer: {"value": 100, "unit": "°F"}
